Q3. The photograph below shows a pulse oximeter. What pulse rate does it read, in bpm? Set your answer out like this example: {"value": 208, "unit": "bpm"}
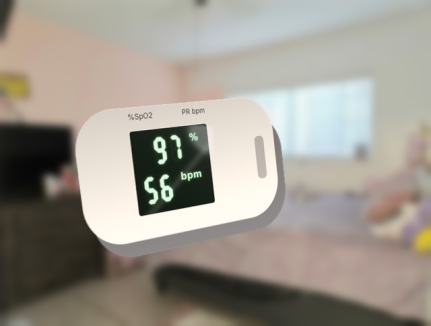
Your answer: {"value": 56, "unit": "bpm"}
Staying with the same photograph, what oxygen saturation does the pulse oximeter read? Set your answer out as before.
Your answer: {"value": 97, "unit": "%"}
